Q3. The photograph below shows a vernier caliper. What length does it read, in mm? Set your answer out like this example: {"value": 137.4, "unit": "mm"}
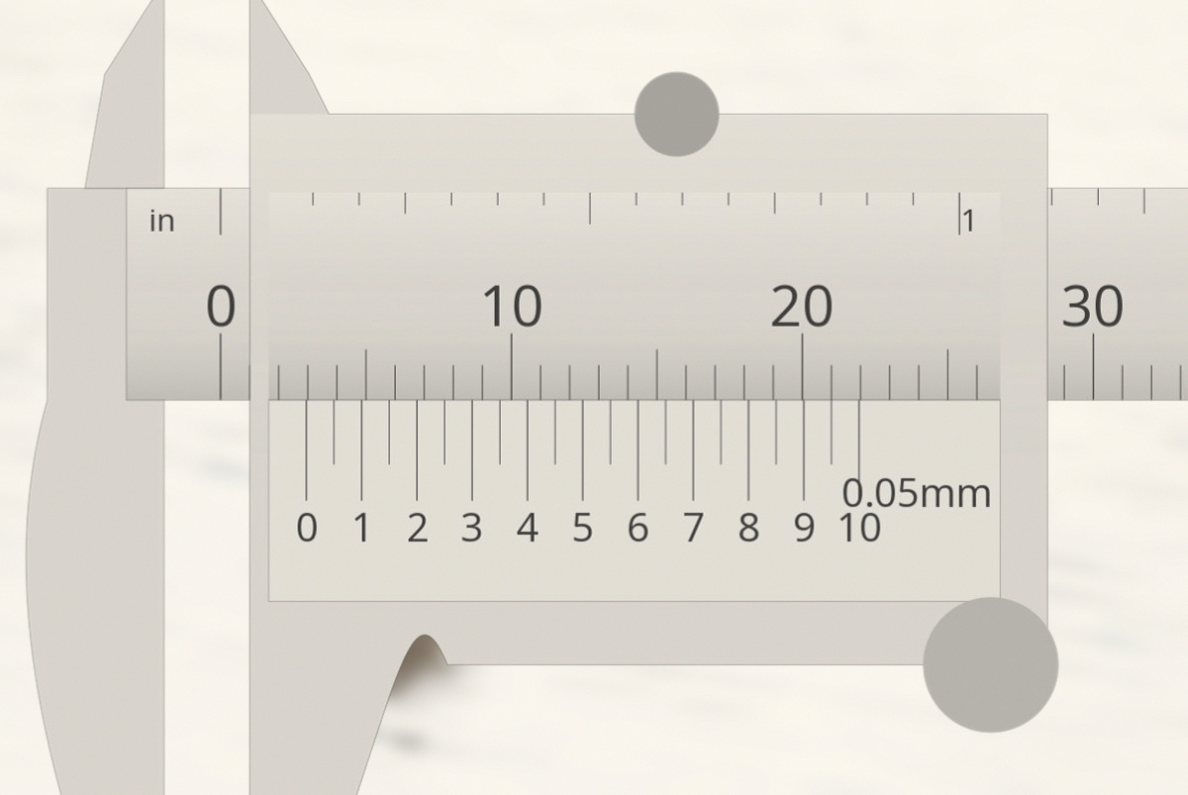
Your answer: {"value": 2.95, "unit": "mm"}
